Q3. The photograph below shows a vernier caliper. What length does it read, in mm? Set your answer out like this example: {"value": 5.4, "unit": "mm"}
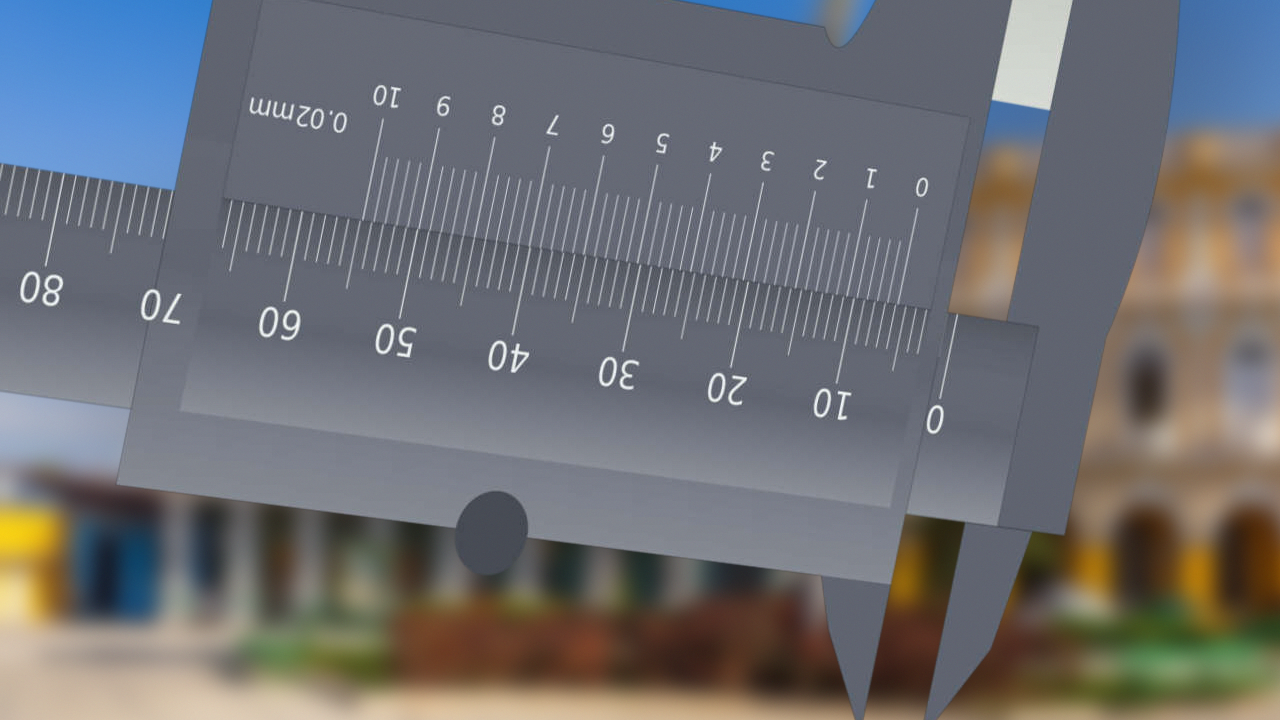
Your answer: {"value": 5.8, "unit": "mm"}
